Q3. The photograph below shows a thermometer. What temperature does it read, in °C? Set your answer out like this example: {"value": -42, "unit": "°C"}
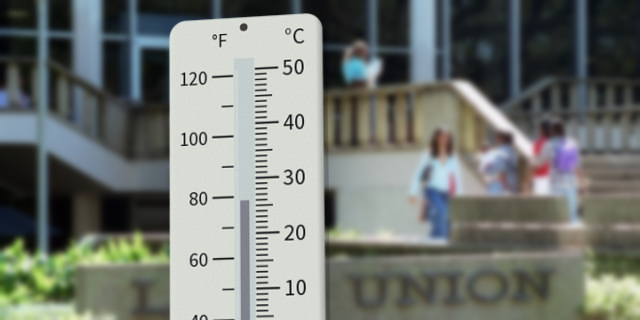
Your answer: {"value": 26, "unit": "°C"}
